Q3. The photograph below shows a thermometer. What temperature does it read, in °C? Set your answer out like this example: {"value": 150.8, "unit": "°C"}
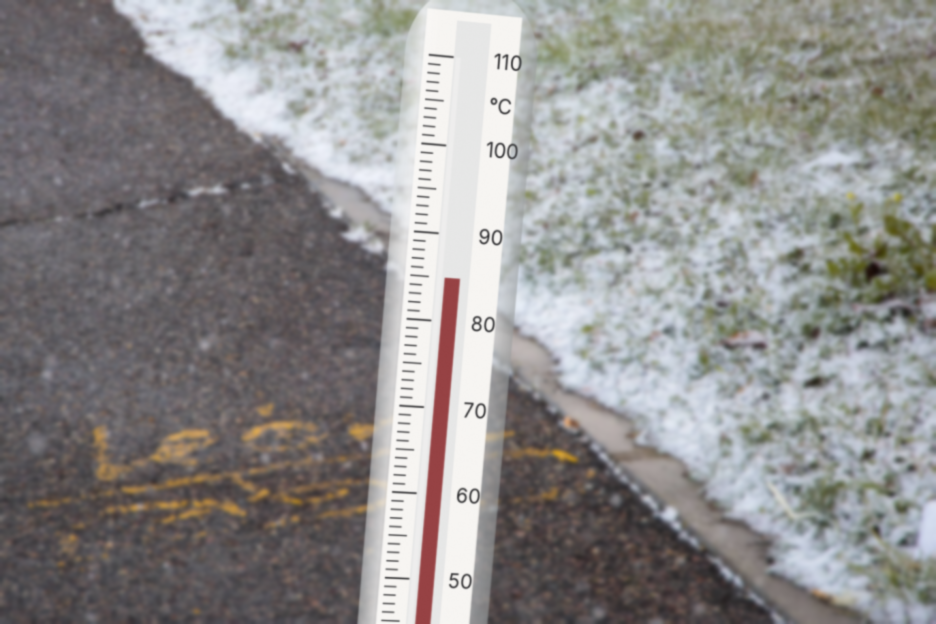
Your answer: {"value": 85, "unit": "°C"}
